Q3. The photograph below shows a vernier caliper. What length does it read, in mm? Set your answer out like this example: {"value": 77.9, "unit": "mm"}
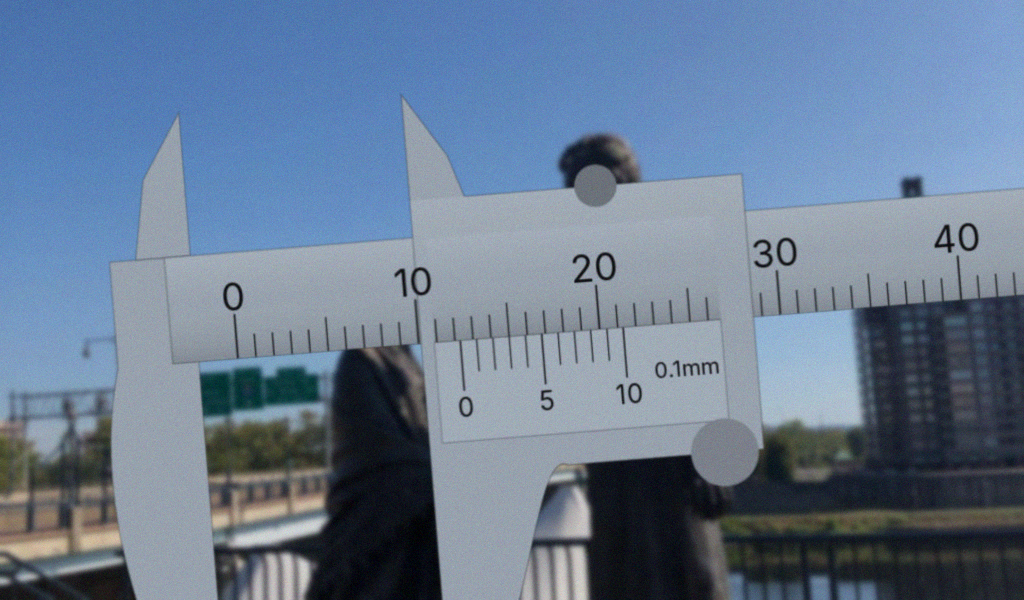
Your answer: {"value": 12.3, "unit": "mm"}
